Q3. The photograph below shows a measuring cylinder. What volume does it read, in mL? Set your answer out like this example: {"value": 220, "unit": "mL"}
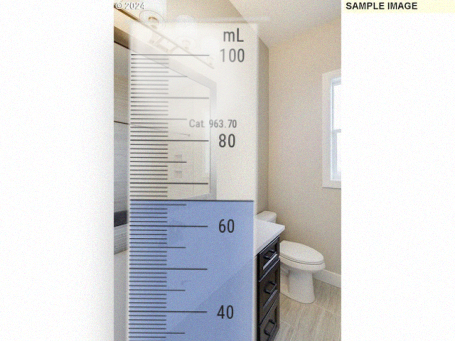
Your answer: {"value": 66, "unit": "mL"}
